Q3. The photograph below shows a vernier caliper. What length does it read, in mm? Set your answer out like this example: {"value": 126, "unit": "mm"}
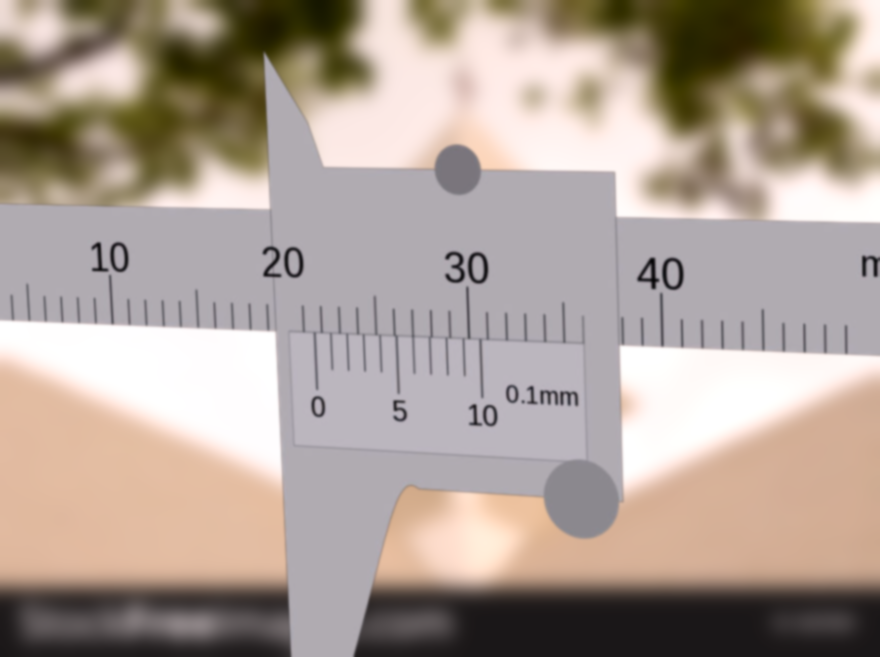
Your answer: {"value": 21.6, "unit": "mm"}
